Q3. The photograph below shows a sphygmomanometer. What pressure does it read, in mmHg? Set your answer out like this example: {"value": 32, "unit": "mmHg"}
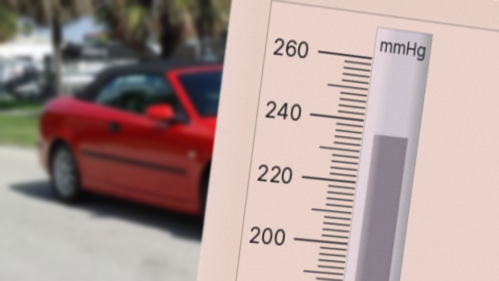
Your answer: {"value": 236, "unit": "mmHg"}
